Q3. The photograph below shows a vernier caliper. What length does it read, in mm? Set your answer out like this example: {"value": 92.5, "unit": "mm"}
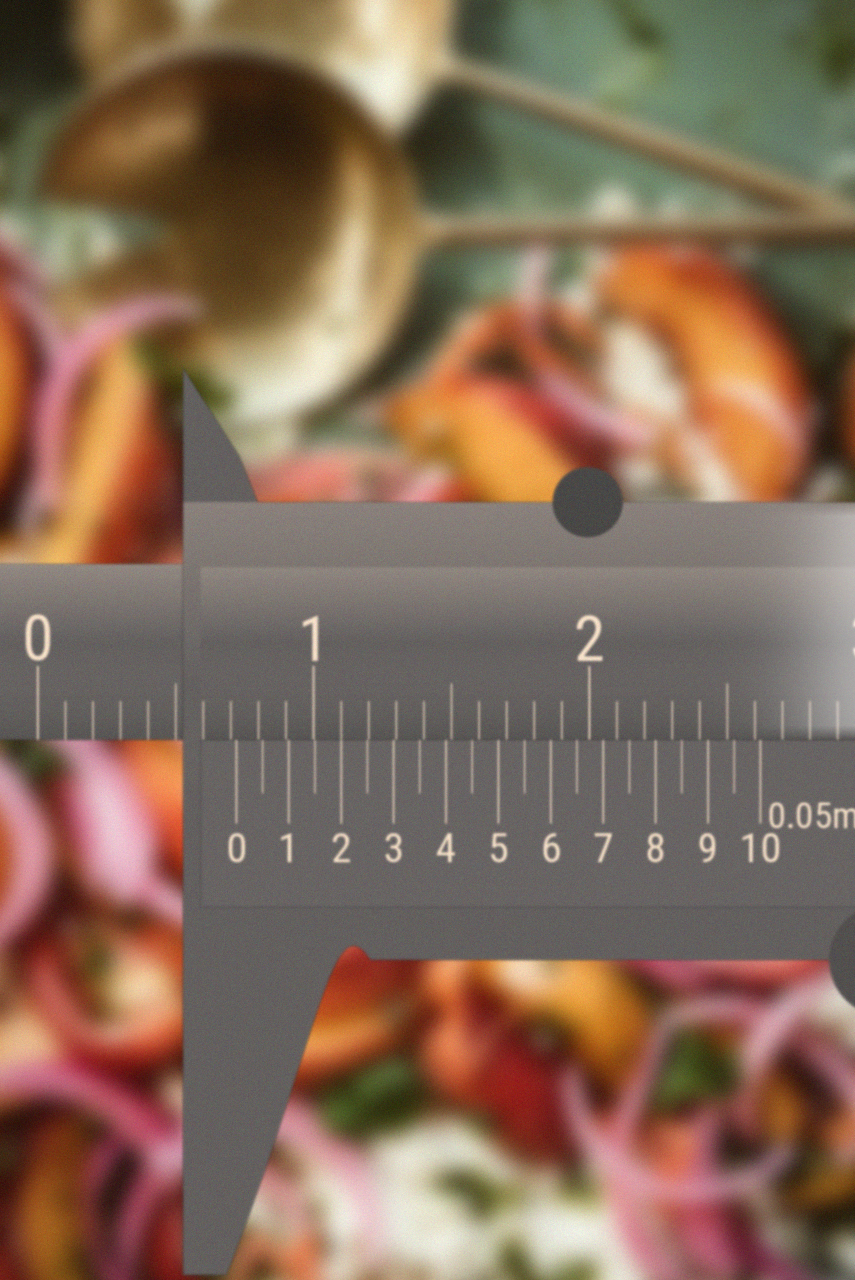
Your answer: {"value": 7.2, "unit": "mm"}
